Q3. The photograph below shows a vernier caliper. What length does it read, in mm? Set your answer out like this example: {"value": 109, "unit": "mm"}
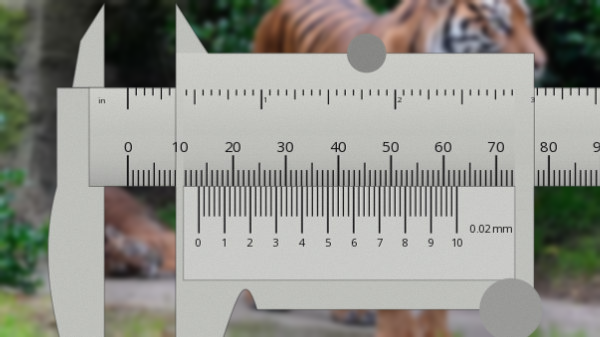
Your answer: {"value": 13.5, "unit": "mm"}
